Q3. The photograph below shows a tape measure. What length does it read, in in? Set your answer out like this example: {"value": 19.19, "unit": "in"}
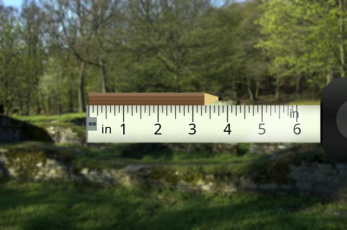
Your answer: {"value": 3.875, "unit": "in"}
